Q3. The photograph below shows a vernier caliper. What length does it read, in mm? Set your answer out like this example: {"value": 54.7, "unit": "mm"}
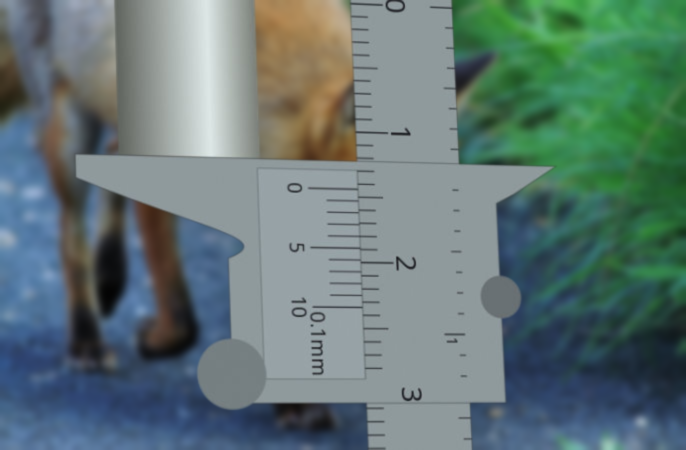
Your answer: {"value": 14.4, "unit": "mm"}
